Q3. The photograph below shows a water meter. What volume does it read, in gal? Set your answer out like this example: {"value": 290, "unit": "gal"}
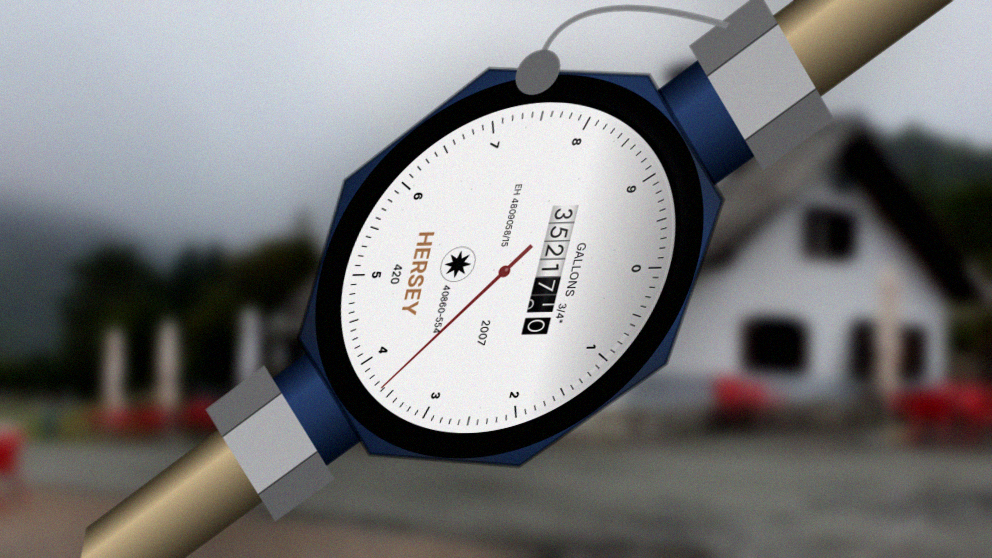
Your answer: {"value": 3521713.6, "unit": "gal"}
